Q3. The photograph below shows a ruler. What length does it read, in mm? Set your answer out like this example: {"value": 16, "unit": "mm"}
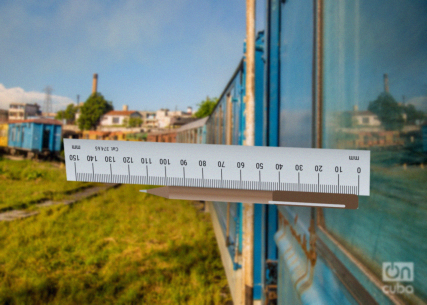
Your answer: {"value": 115, "unit": "mm"}
